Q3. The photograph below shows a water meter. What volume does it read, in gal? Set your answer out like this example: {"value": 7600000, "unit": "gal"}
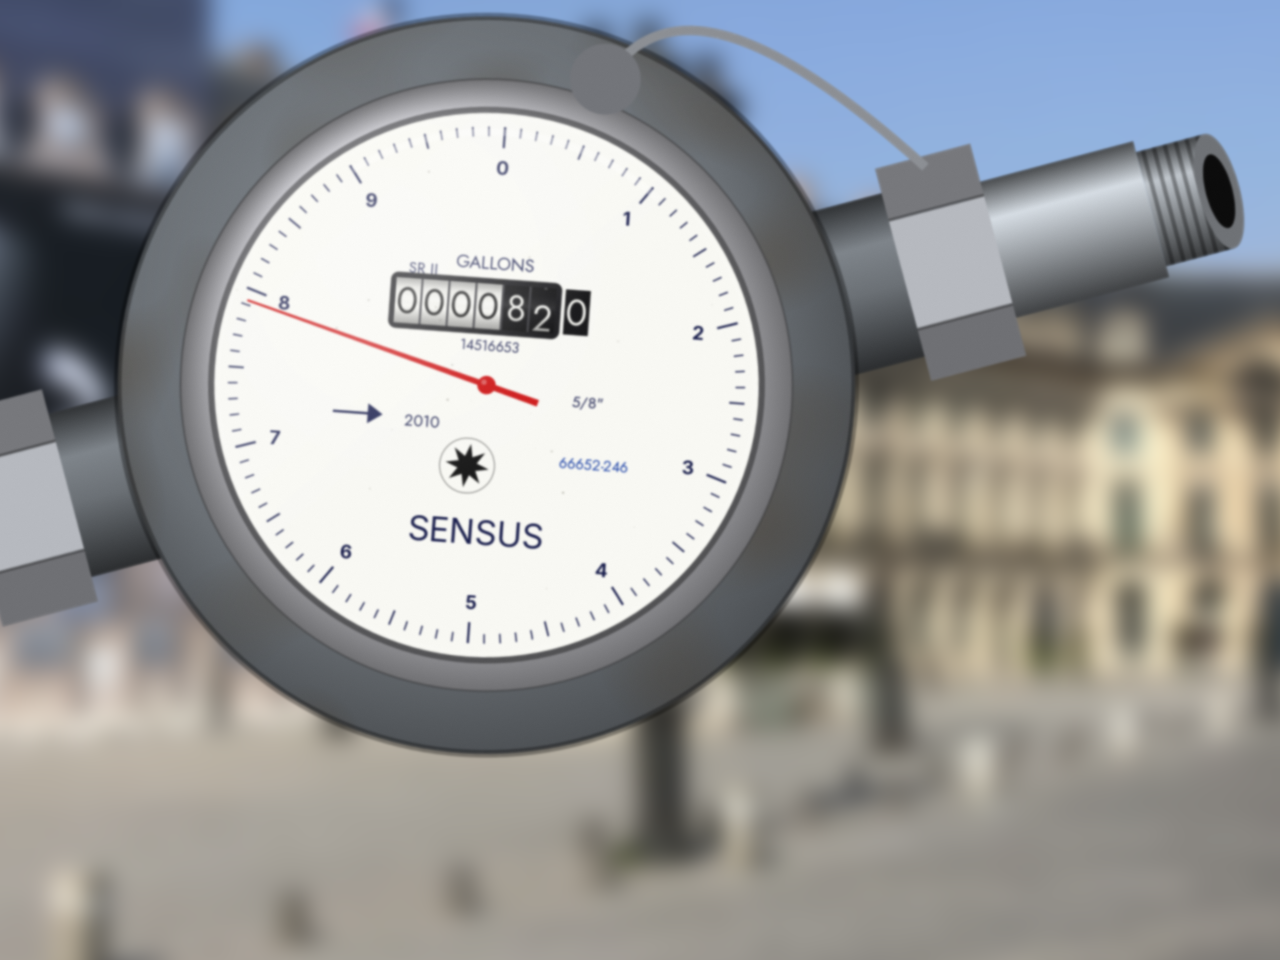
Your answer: {"value": 817.9, "unit": "gal"}
